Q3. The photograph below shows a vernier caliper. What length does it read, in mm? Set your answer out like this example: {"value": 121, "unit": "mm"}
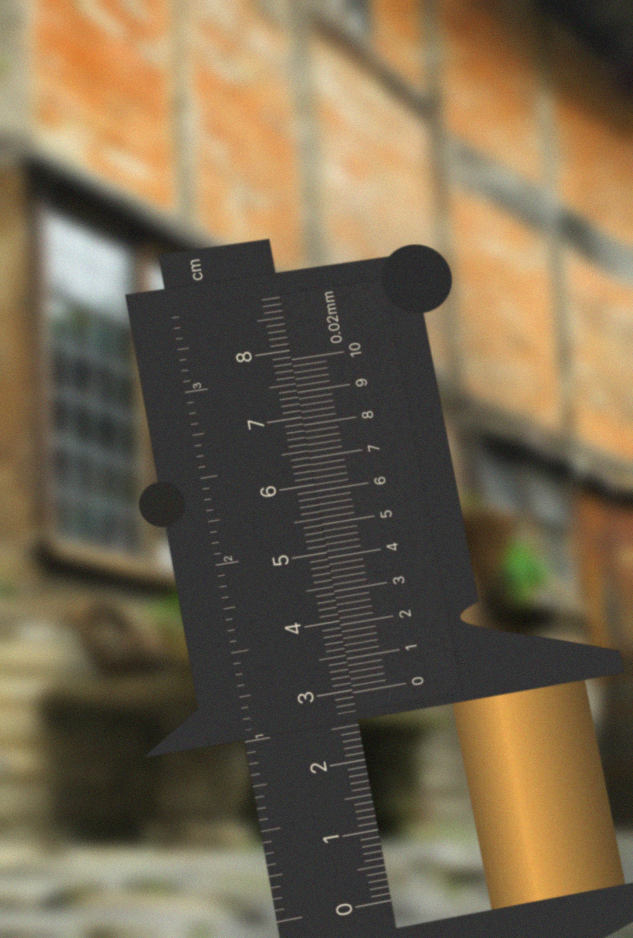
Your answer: {"value": 29.6, "unit": "mm"}
